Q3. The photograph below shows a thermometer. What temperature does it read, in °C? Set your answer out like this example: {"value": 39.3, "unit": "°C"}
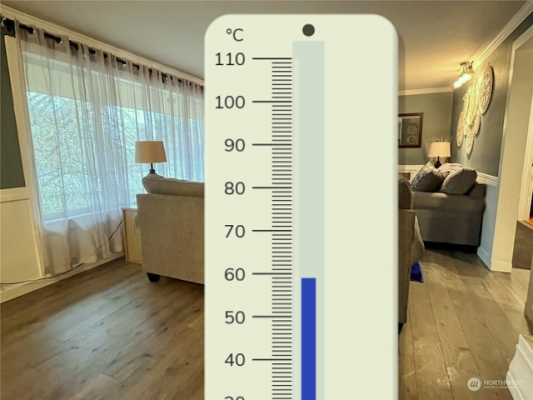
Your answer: {"value": 59, "unit": "°C"}
